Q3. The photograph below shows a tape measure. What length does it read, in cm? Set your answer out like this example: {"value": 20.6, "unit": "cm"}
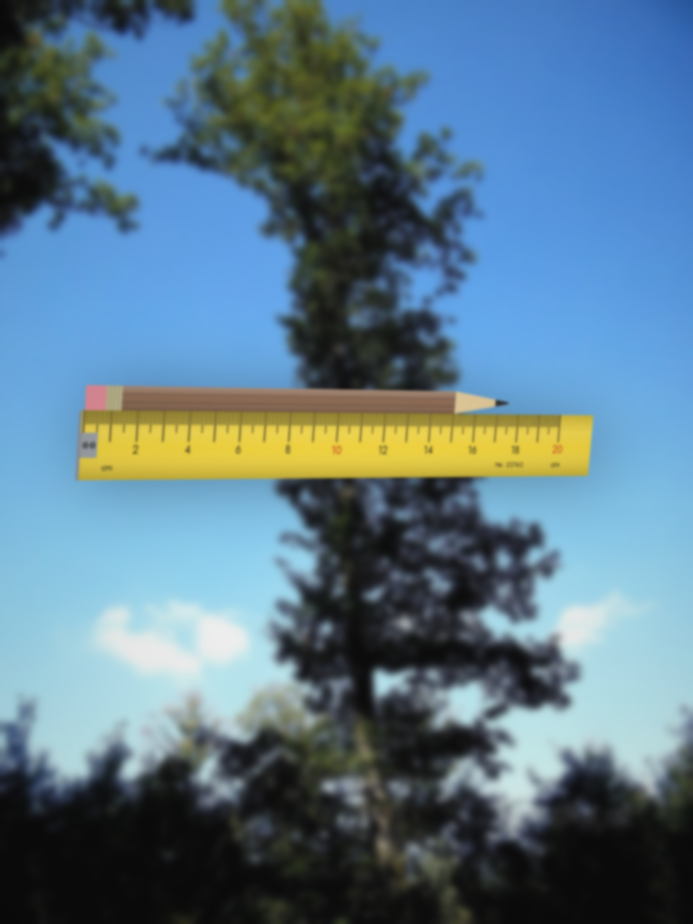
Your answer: {"value": 17.5, "unit": "cm"}
